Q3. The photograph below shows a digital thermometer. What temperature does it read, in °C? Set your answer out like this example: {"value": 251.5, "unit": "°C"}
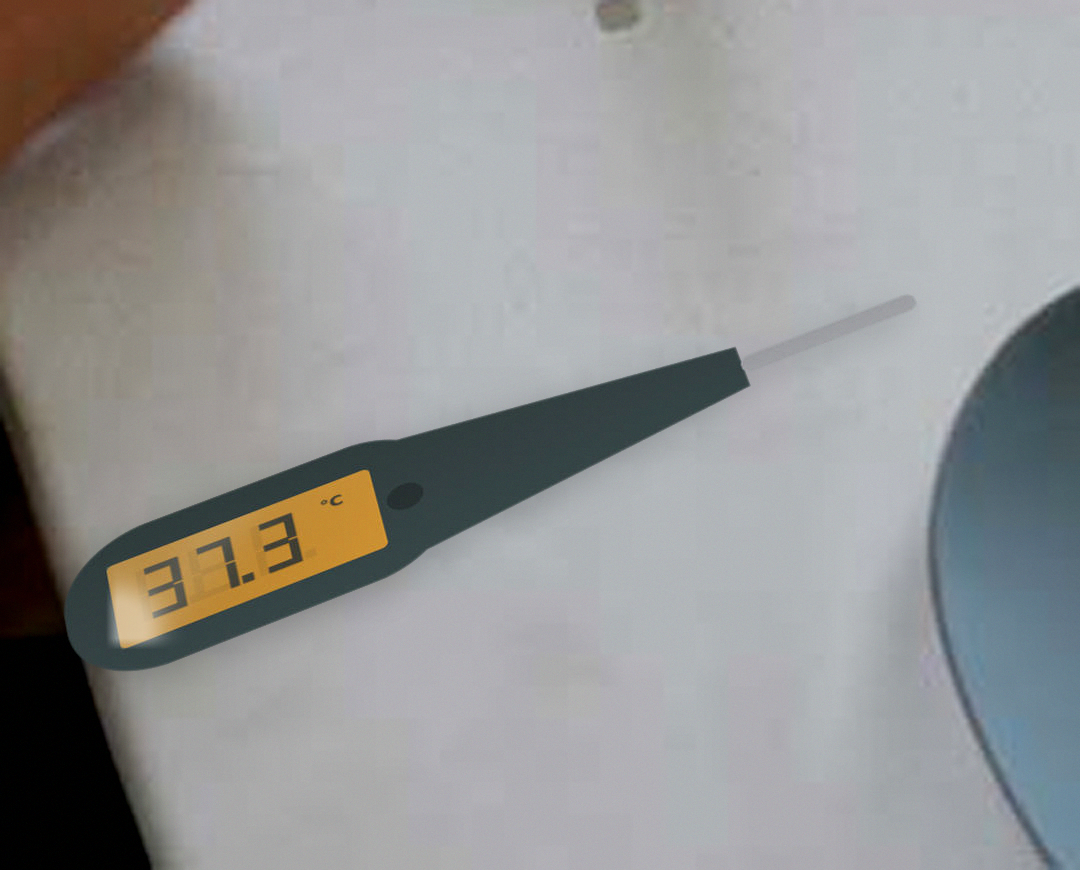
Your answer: {"value": 37.3, "unit": "°C"}
